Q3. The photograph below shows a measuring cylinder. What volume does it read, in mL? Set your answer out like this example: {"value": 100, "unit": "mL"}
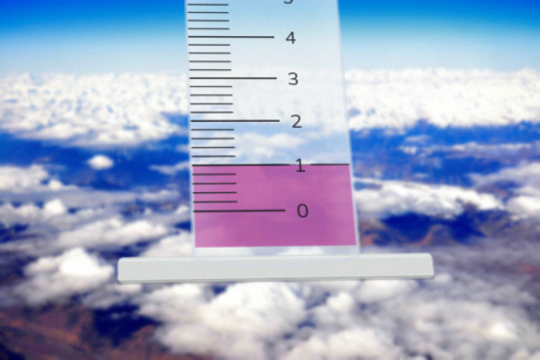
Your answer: {"value": 1, "unit": "mL"}
